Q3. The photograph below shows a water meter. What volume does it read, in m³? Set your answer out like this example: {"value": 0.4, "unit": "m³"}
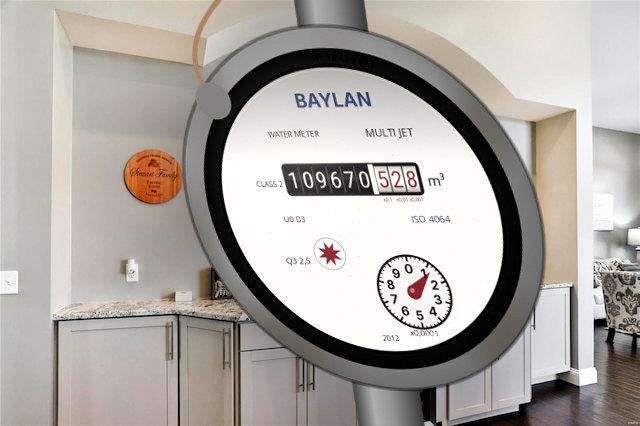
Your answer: {"value": 109670.5281, "unit": "m³"}
